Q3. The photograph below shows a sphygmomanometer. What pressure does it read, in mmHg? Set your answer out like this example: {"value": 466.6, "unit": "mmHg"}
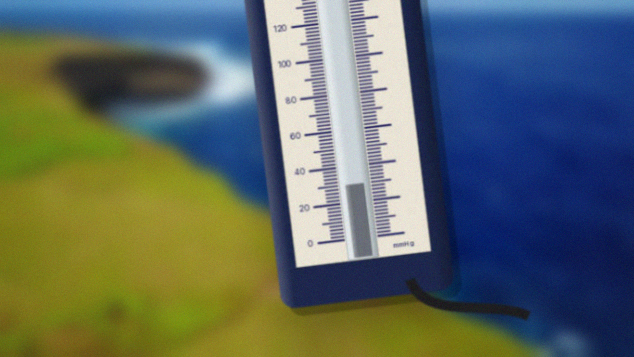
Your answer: {"value": 30, "unit": "mmHg"}
